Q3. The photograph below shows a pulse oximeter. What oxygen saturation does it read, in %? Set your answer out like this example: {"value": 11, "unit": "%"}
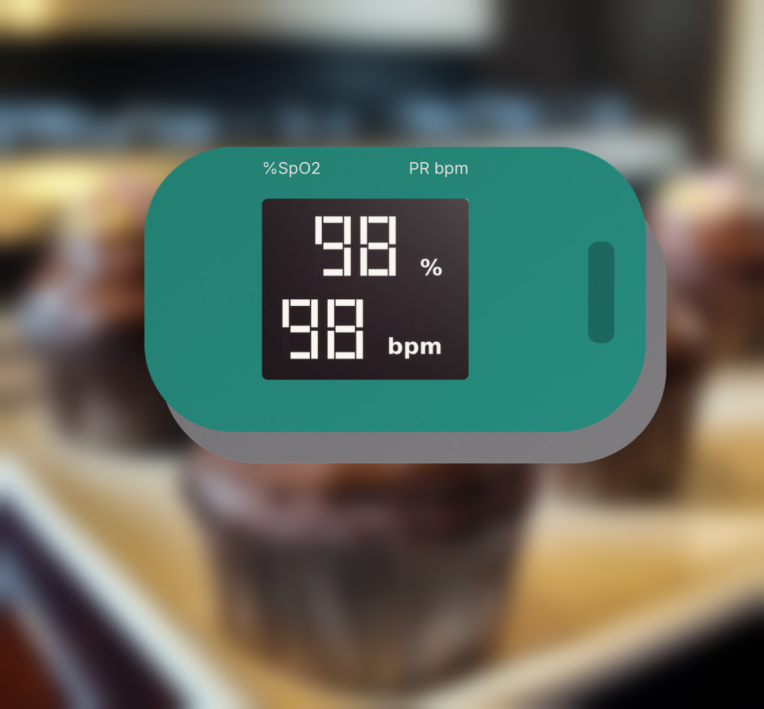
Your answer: {"value": 98, "unit": "%"}
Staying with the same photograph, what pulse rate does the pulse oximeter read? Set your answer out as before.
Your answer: {"value": 98, "unit": "bpm"}
